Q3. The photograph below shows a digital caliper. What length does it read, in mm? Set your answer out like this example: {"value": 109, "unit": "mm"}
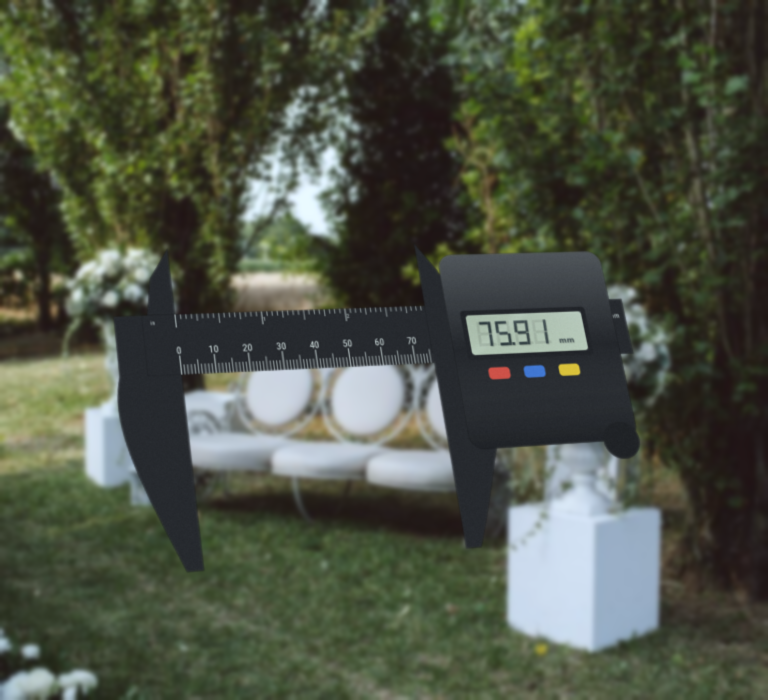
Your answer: {"value": 75.91, "unit": "mm"}
